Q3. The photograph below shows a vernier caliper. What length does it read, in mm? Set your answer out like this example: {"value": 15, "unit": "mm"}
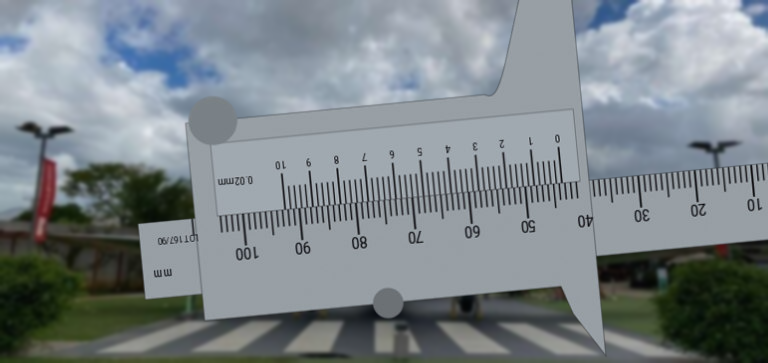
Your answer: {"value": 43.5, "unit": "mm"}
